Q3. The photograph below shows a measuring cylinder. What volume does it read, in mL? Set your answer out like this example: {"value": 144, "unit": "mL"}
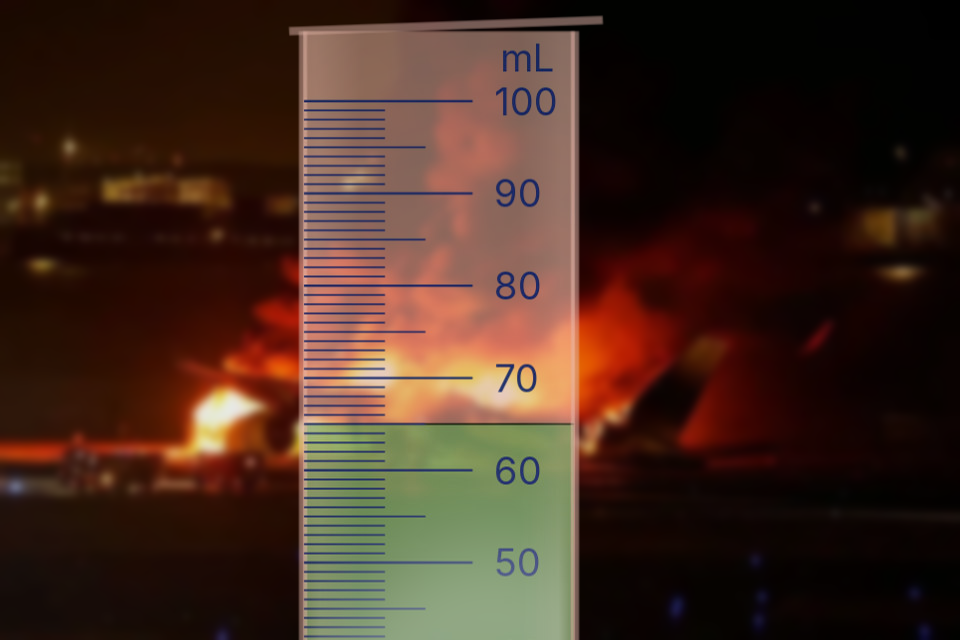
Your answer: {"value": 65, "unit": "mL"}
